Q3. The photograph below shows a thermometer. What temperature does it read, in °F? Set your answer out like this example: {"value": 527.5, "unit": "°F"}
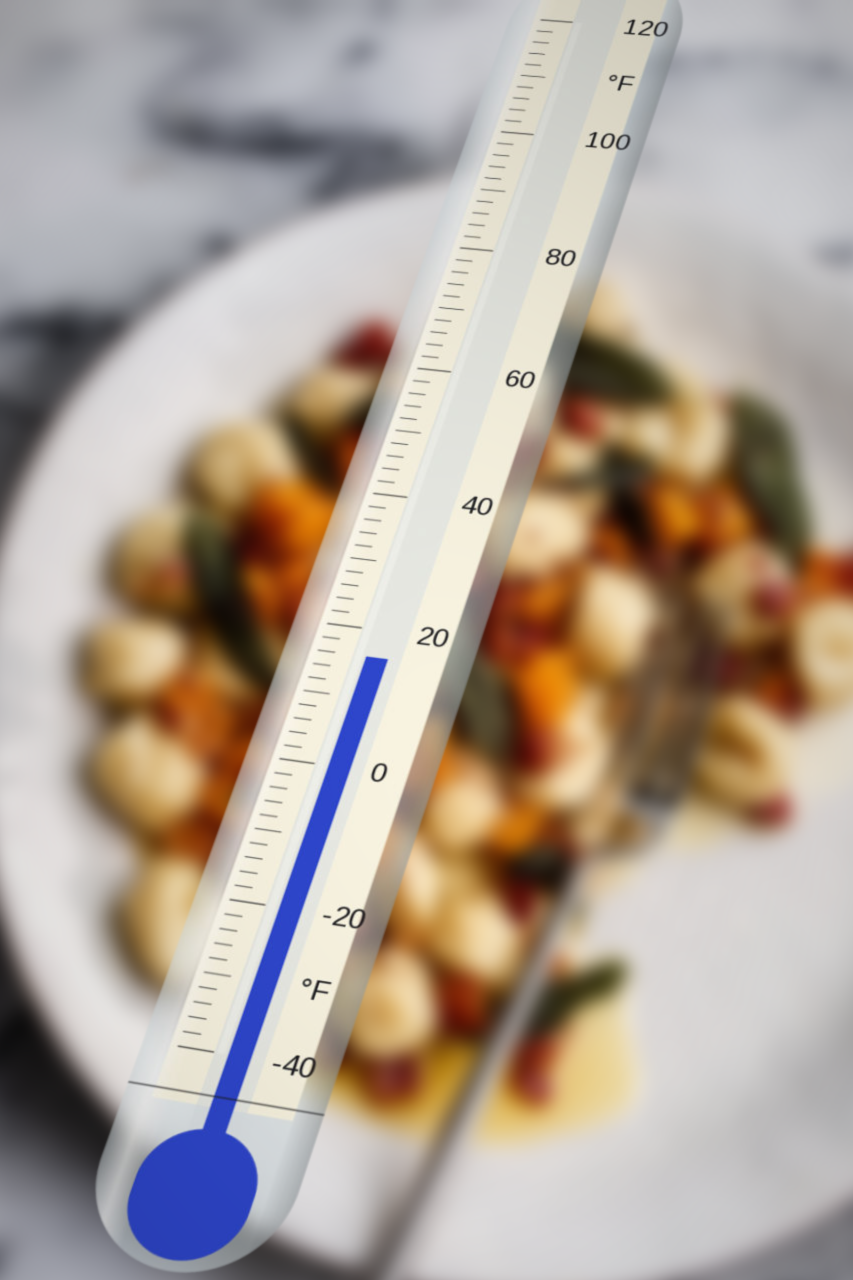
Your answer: {"value": 16, "unit": "°F"}
